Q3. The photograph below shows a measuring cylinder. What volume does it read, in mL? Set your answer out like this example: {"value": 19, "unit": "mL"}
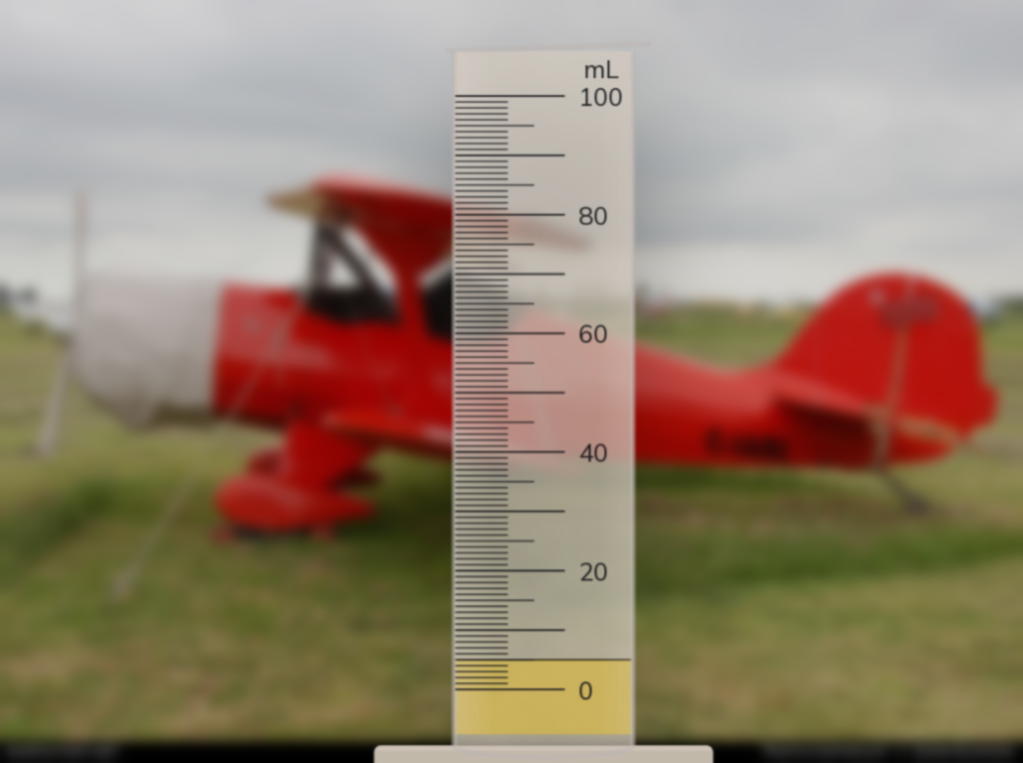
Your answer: {"value": 5, "unit": "mL"}
